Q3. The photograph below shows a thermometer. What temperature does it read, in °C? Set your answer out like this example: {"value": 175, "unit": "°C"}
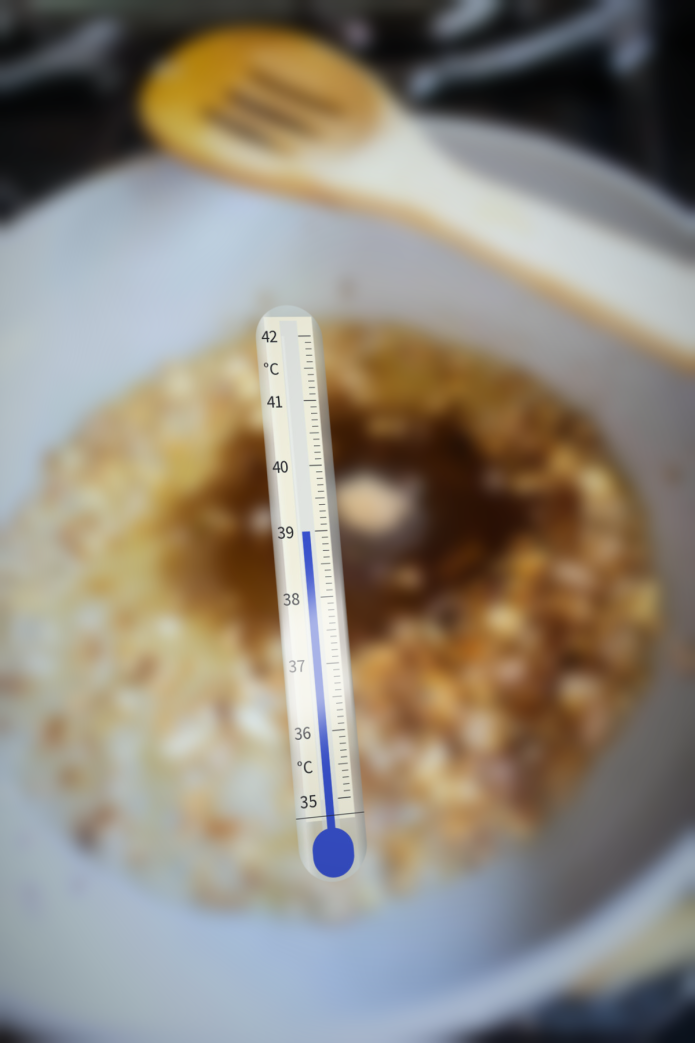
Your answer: {"value": 39, "unit": "°C"}
